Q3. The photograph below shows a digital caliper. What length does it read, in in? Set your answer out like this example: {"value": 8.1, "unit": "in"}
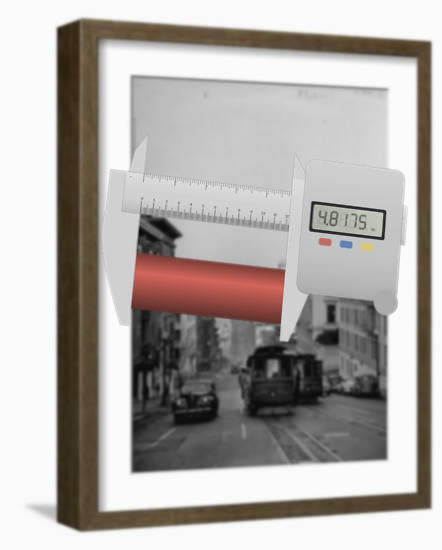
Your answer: {"value": 4.8175, "unit": "in"}
